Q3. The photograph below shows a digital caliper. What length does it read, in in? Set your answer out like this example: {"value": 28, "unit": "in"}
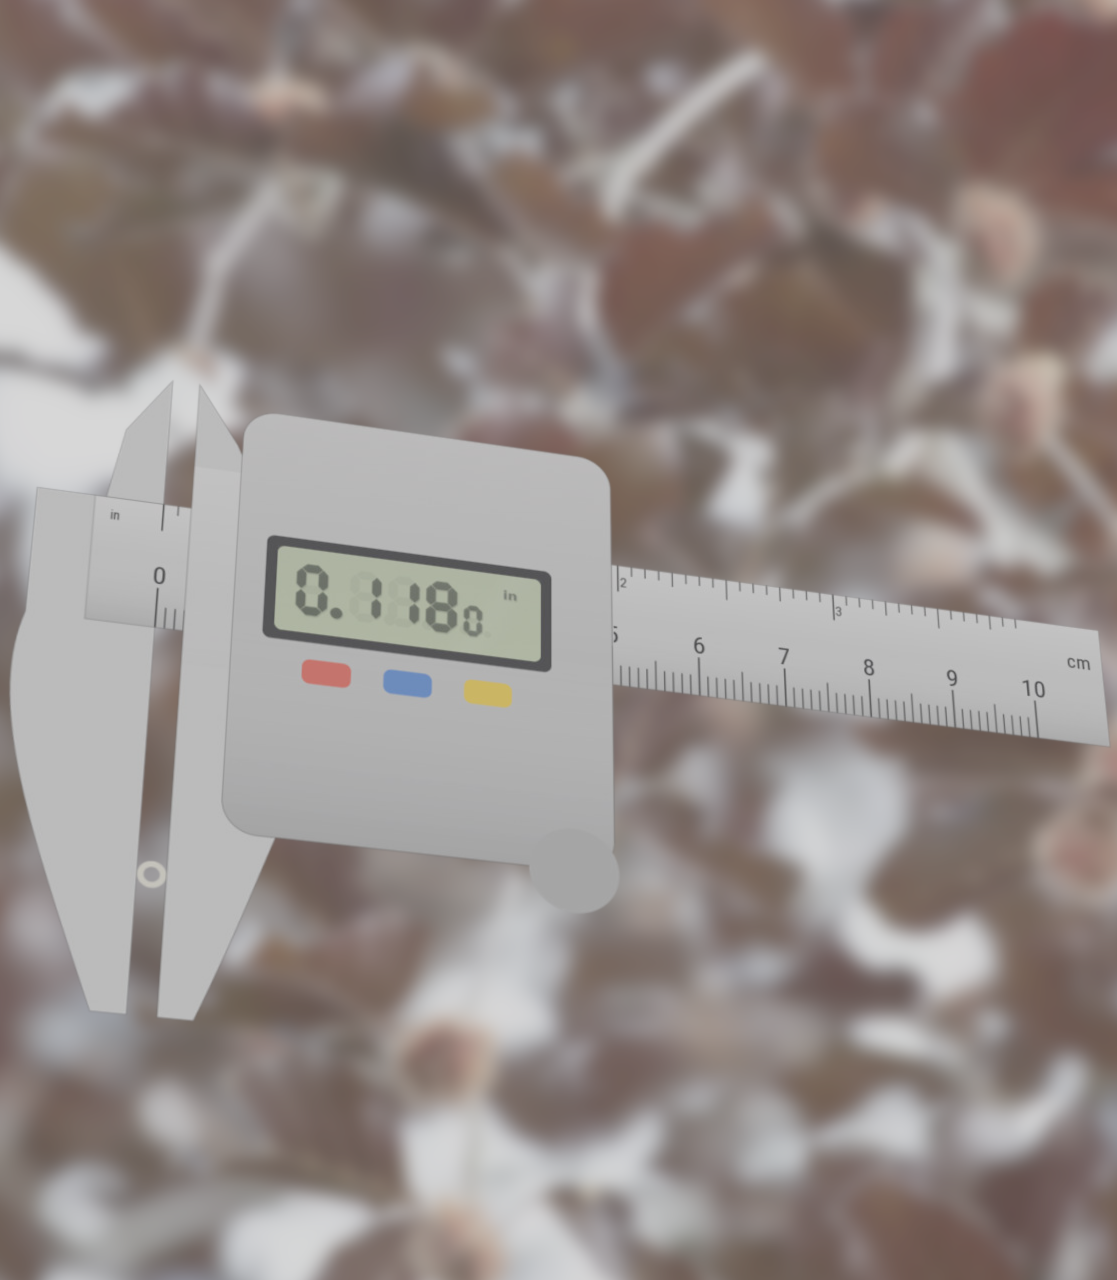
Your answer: {"value": 0.1180, "unit": "in"}
